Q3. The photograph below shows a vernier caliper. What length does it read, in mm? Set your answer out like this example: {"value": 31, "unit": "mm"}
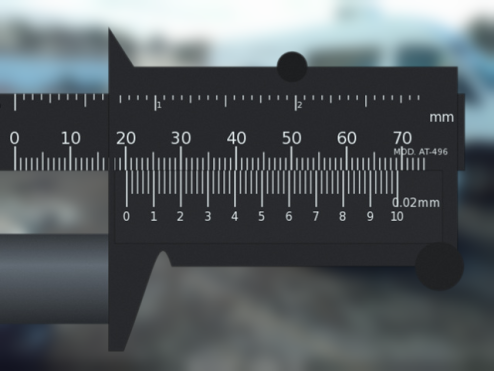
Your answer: {"value": 20.2, "unit": "mm"}
